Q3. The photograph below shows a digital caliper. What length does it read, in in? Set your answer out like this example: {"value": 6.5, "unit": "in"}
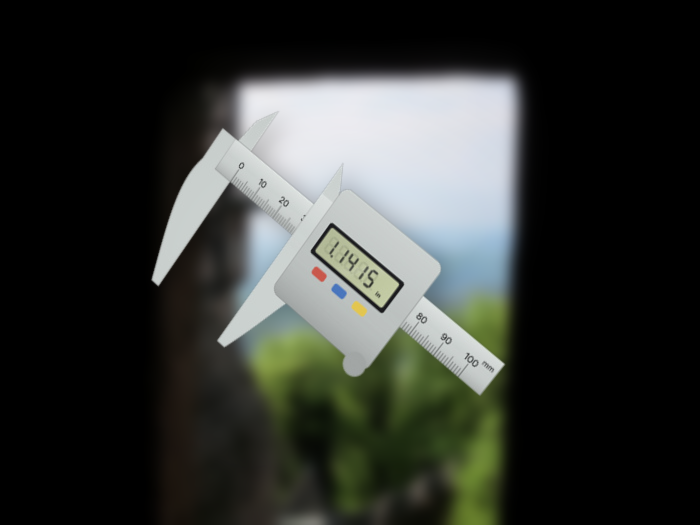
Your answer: {"value": 1.1415, "unit": "in"}
